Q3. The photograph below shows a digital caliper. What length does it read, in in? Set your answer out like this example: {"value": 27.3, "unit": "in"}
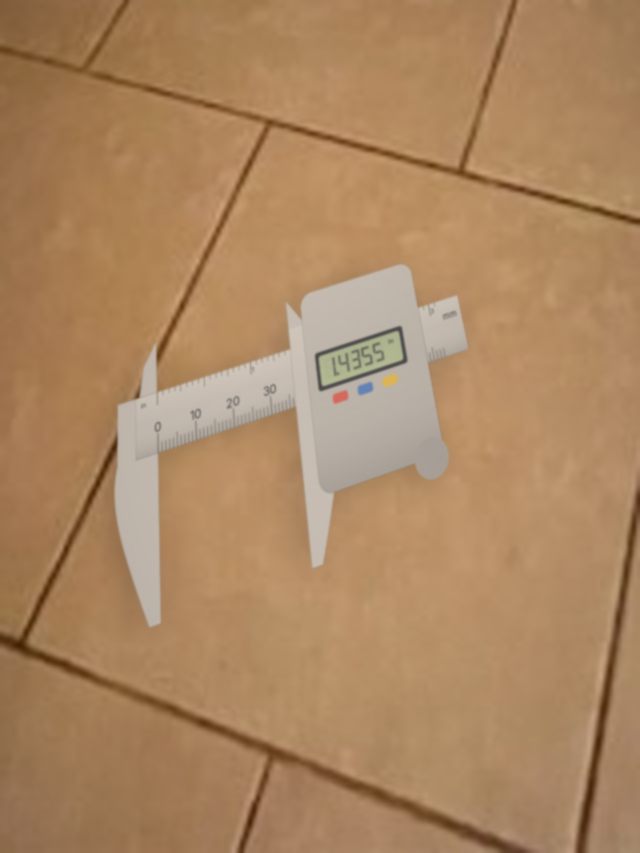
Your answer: {"value": 1.4355, "unit": "in"}
